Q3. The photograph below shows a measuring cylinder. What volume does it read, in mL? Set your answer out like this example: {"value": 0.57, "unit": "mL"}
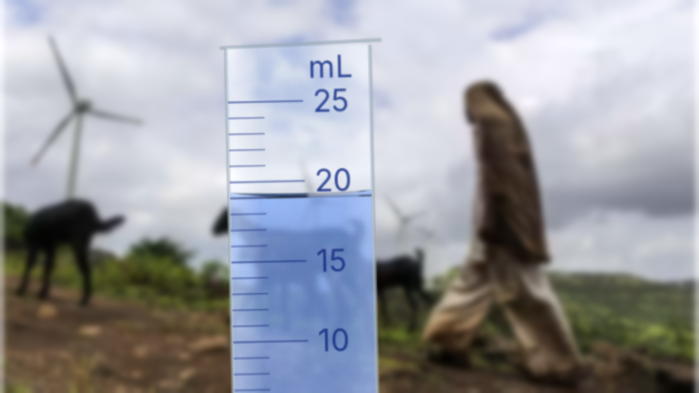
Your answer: {"value": 19, "unit": "mL"}
